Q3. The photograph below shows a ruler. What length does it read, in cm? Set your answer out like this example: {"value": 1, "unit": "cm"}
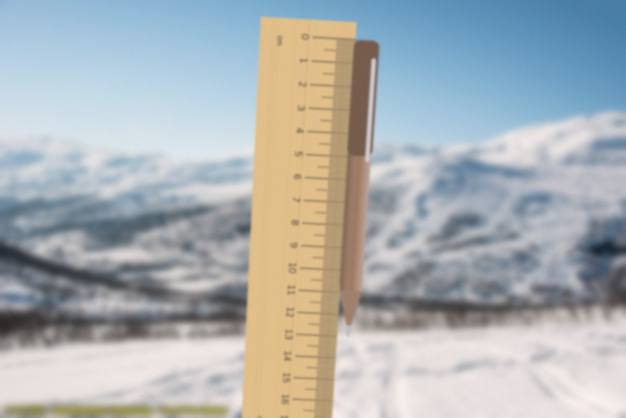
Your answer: {"value": 13, "unit": "cm"}
